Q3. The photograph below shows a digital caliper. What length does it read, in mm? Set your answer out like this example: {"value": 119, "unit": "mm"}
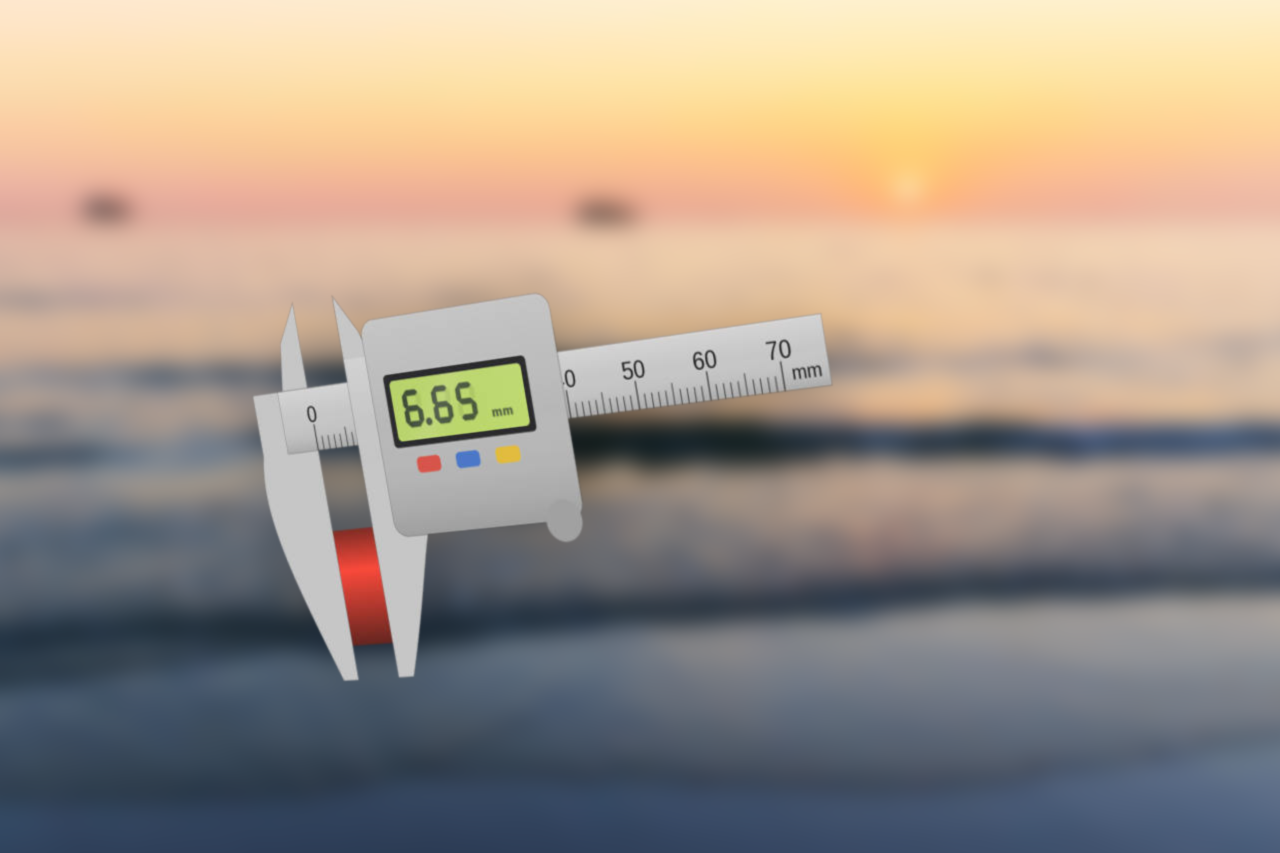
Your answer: {"value": 6.65, "unit": "mm"}
